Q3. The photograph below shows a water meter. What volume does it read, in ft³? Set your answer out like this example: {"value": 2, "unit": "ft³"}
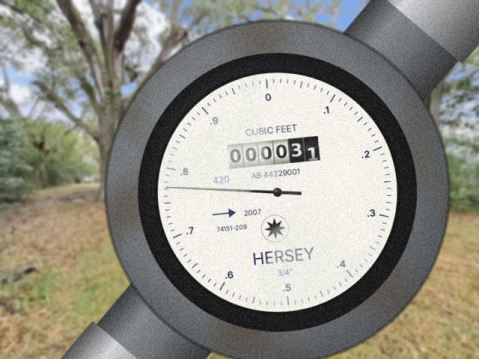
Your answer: {"value": 30.77, "unit": "ft³"}
